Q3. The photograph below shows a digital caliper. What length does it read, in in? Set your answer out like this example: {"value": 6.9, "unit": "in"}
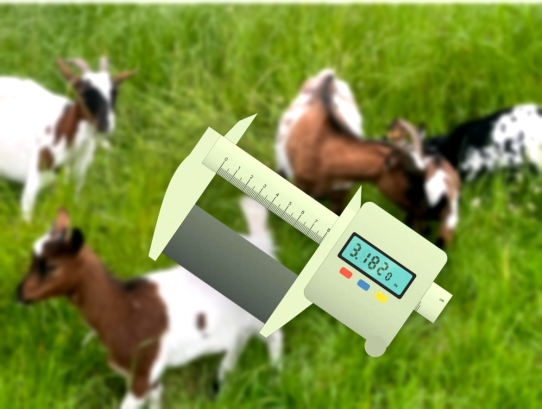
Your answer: {"value": 3.1820, "unit": "in"}
